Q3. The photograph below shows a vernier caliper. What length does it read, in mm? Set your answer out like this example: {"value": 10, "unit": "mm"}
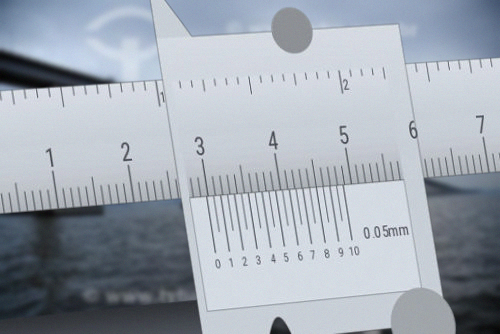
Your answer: {"value": 29.8, "unit": "mm"}
